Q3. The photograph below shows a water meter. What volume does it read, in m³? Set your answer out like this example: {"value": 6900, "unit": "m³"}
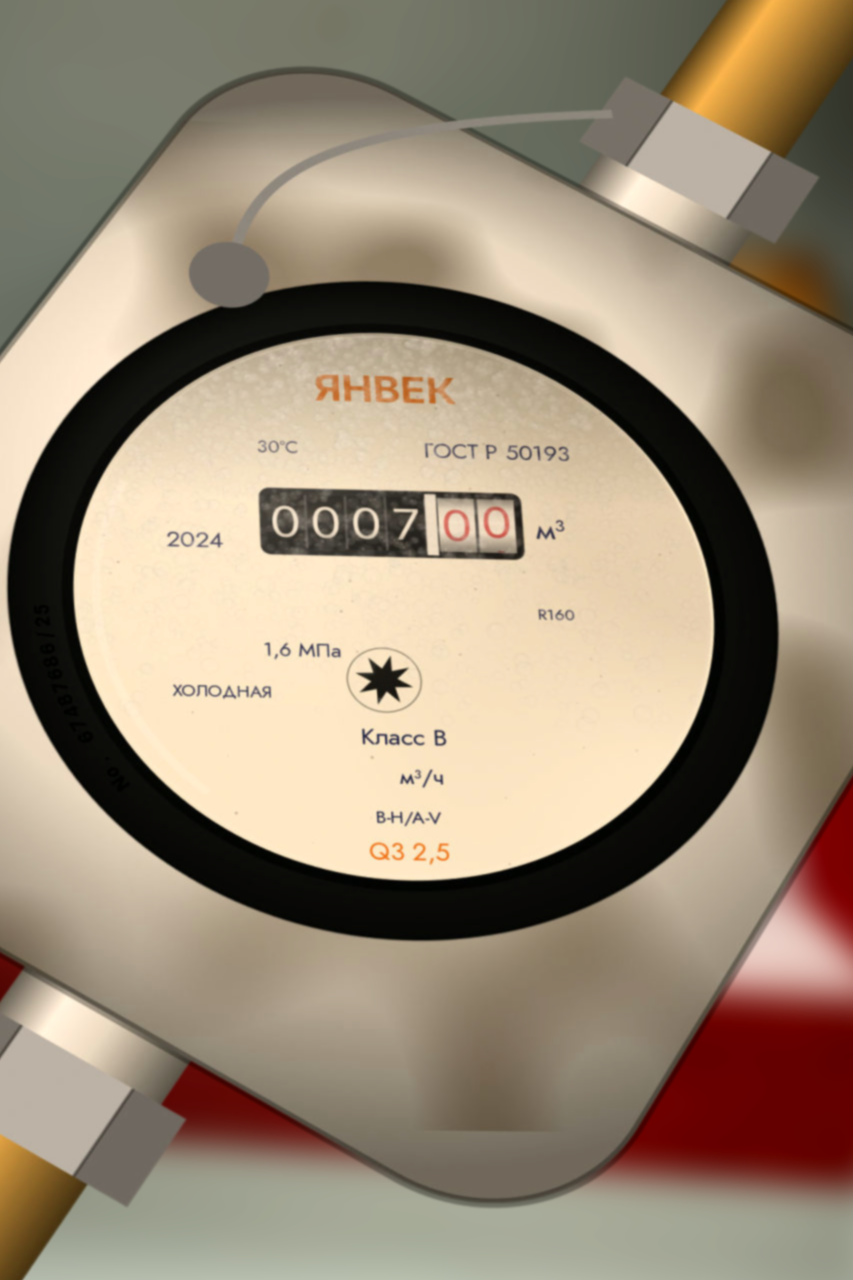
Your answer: {"value": 7.00, "unit": "m³"}
